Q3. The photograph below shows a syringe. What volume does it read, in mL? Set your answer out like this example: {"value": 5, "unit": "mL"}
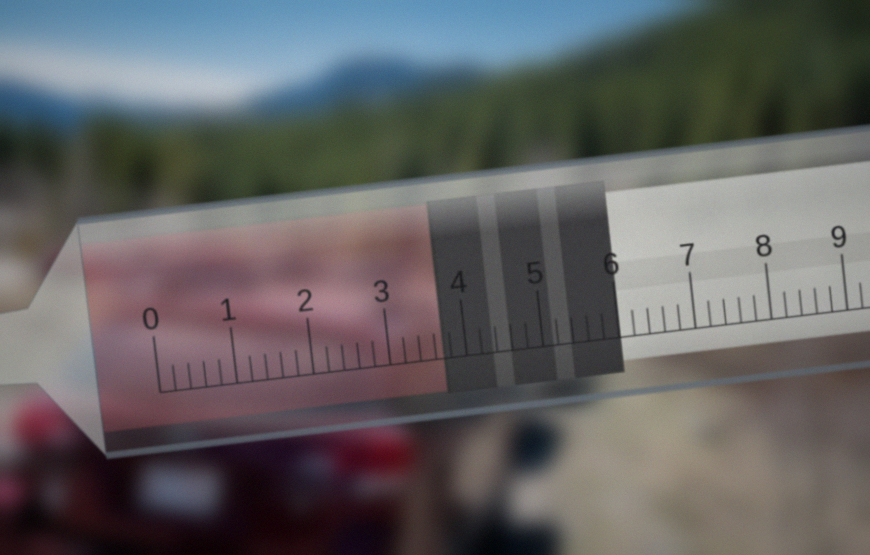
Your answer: {"value": 3.7, "unit": "mL"}
